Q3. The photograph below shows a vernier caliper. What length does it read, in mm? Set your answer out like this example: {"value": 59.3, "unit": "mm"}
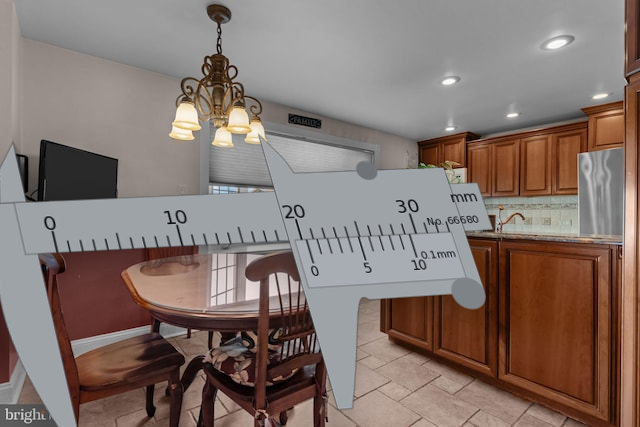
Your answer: {"value": 20.4, "unit": "mm"}
